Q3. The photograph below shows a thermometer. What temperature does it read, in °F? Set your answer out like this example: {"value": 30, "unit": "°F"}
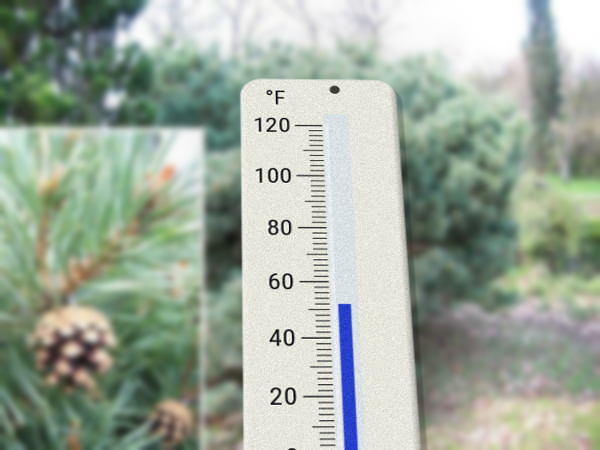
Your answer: {"value": 52, "unit": "°F"}
